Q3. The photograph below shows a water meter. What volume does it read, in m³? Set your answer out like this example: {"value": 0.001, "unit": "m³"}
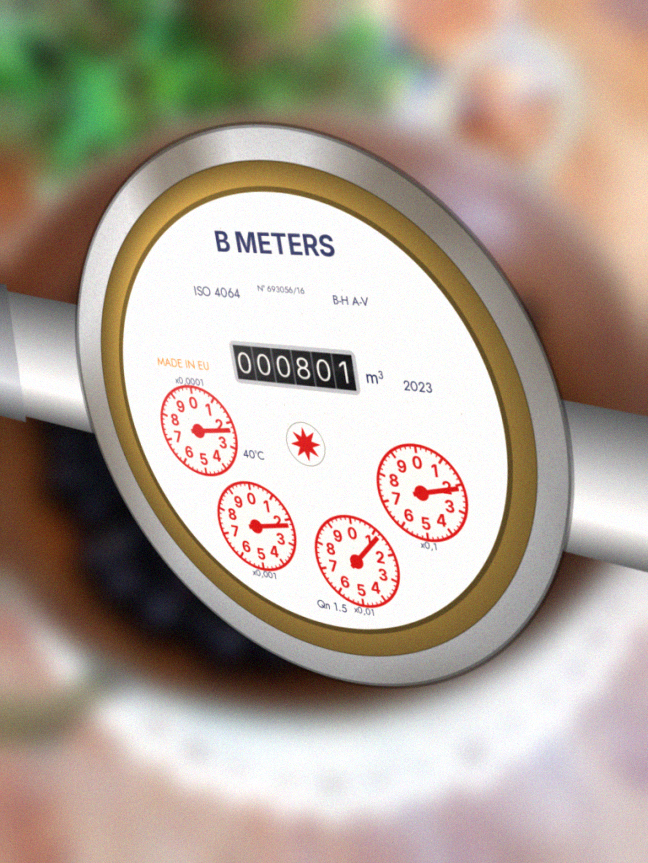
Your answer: {"value": 801.2122, "unit": "m³"}
